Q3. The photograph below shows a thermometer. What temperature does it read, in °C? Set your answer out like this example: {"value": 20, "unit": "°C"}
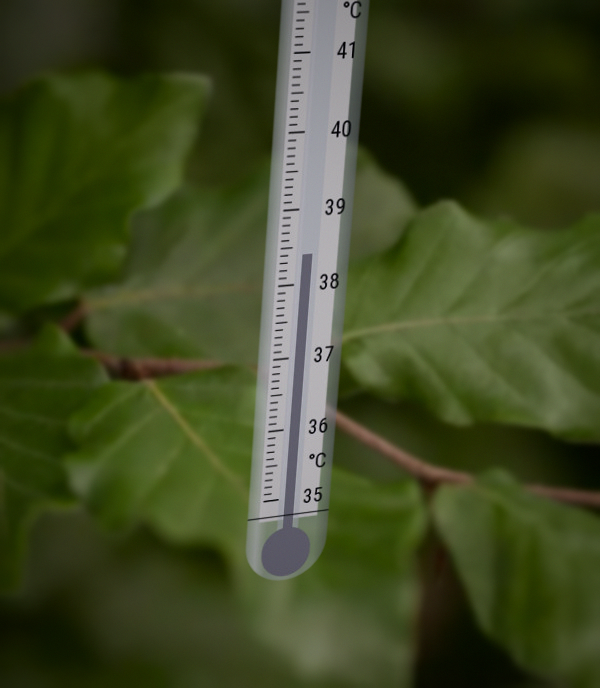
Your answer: {"value": 38.4, "unit": "°C"}
